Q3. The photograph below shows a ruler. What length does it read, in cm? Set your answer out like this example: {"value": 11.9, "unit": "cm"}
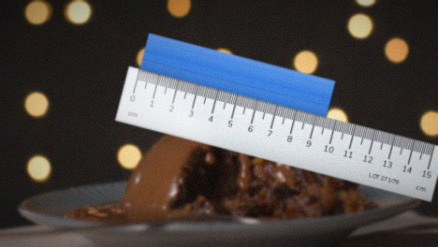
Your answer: {"value": 9.5, "unit": "cm"}
